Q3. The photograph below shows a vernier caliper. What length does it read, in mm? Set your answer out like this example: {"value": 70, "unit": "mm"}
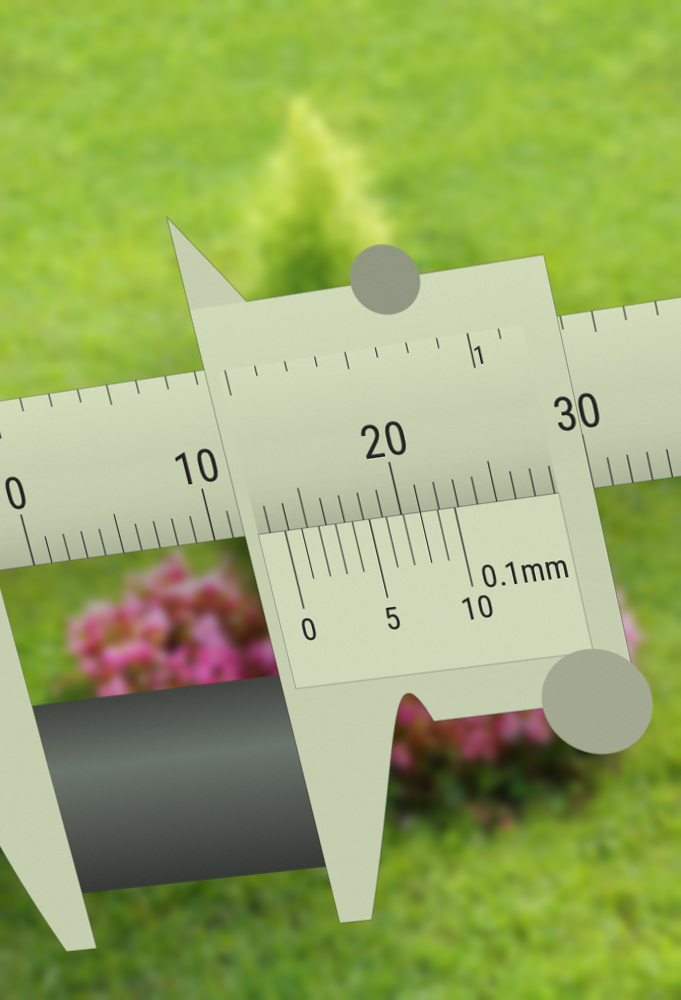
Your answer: {"value": 13.8, "unit": "mm"}
